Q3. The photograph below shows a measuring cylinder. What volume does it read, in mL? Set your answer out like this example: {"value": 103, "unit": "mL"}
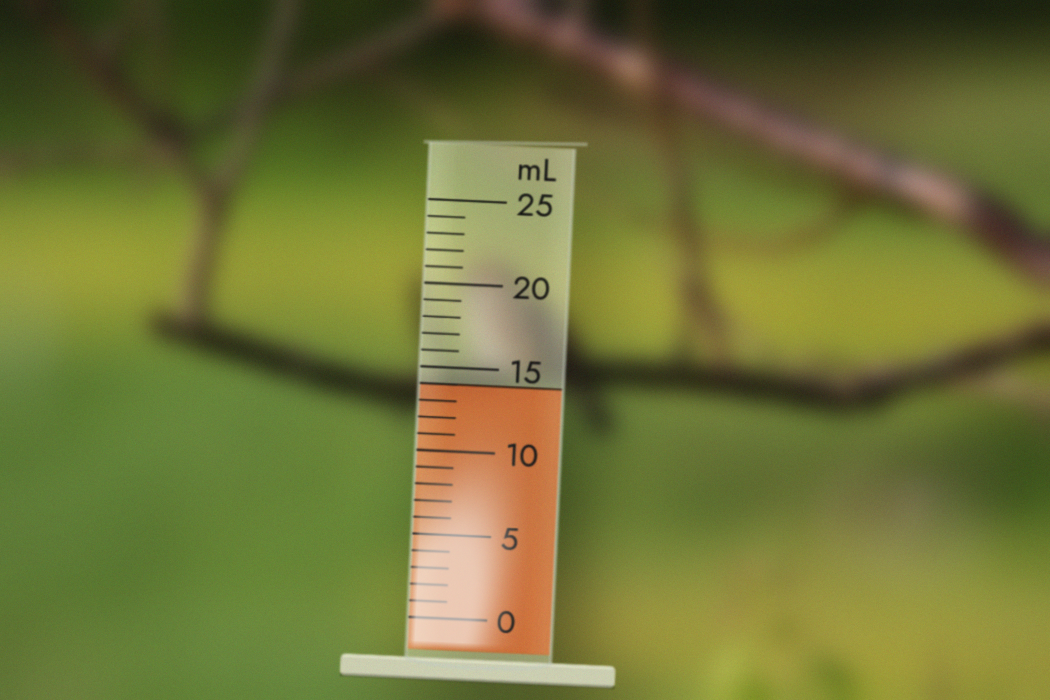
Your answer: {"value": 14, "unit": "mL"}
